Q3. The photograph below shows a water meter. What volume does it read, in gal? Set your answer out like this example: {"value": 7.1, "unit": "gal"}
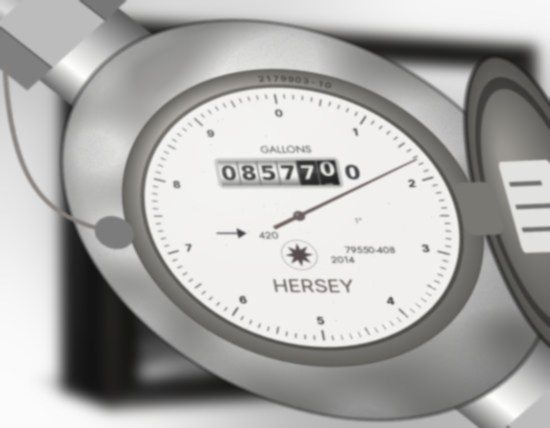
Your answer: {"value": 857701.7, "unit": "gal"}
